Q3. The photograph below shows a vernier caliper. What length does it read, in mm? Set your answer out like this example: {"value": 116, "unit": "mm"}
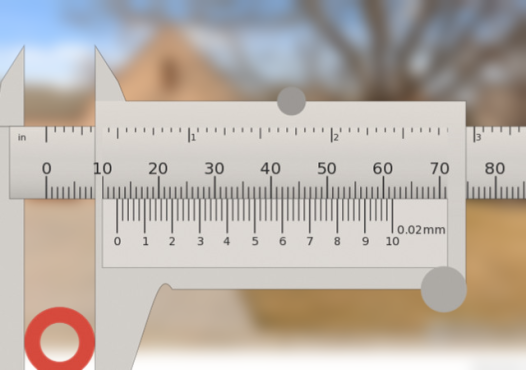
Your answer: {"value": 12.6, "unit": "mm"}
